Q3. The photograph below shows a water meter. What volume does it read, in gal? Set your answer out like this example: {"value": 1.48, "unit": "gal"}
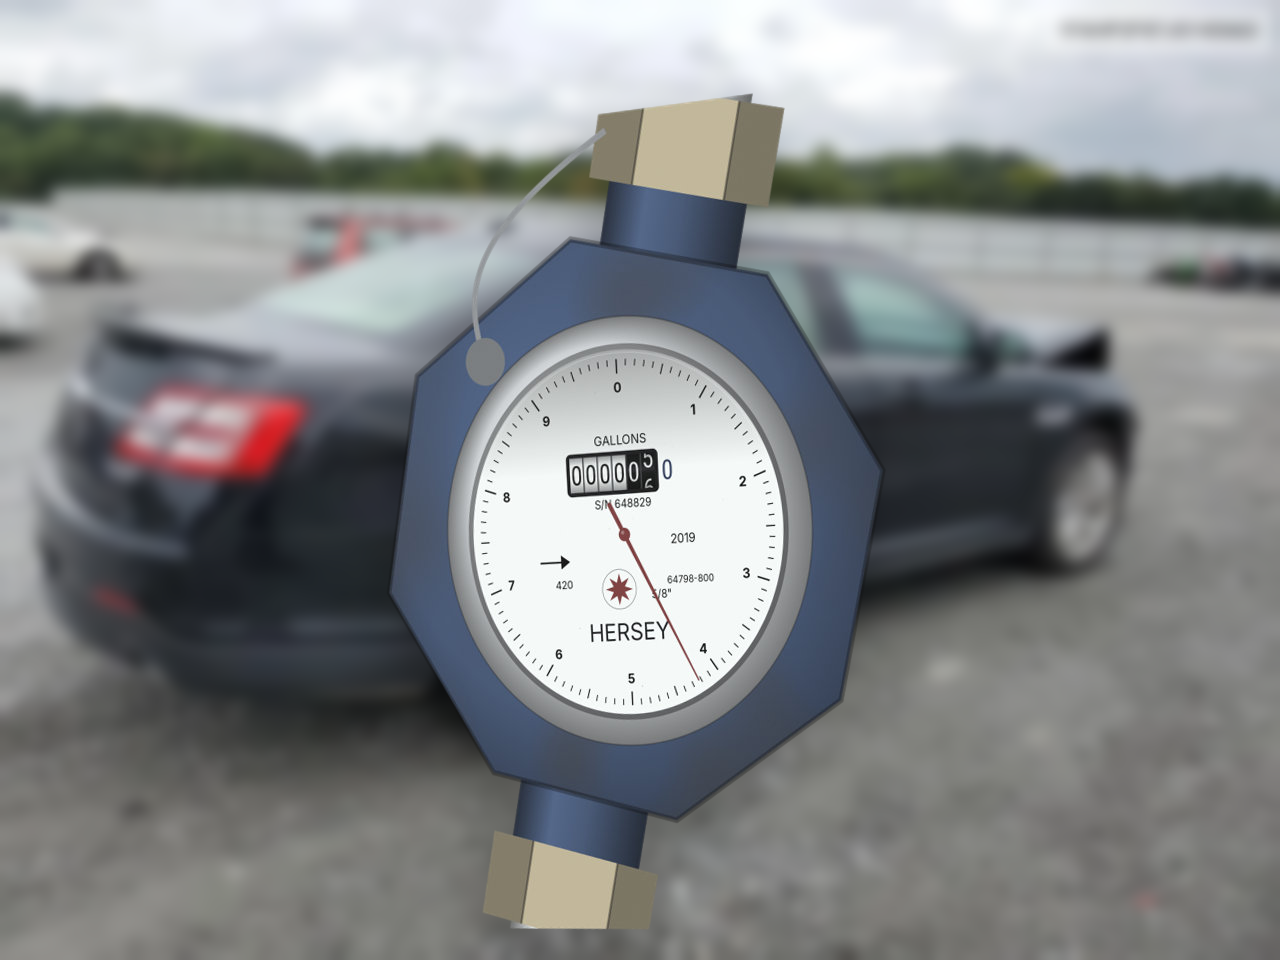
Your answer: {"value": 54.2, "unit": "gal"}
